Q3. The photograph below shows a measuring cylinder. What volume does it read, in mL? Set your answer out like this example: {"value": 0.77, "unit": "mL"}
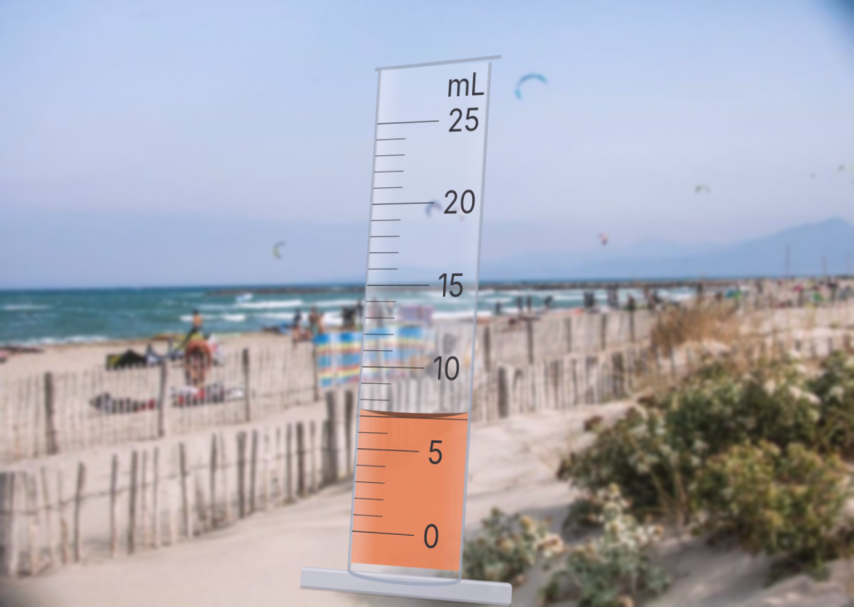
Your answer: {"value": 7, "unit": "mL"}
